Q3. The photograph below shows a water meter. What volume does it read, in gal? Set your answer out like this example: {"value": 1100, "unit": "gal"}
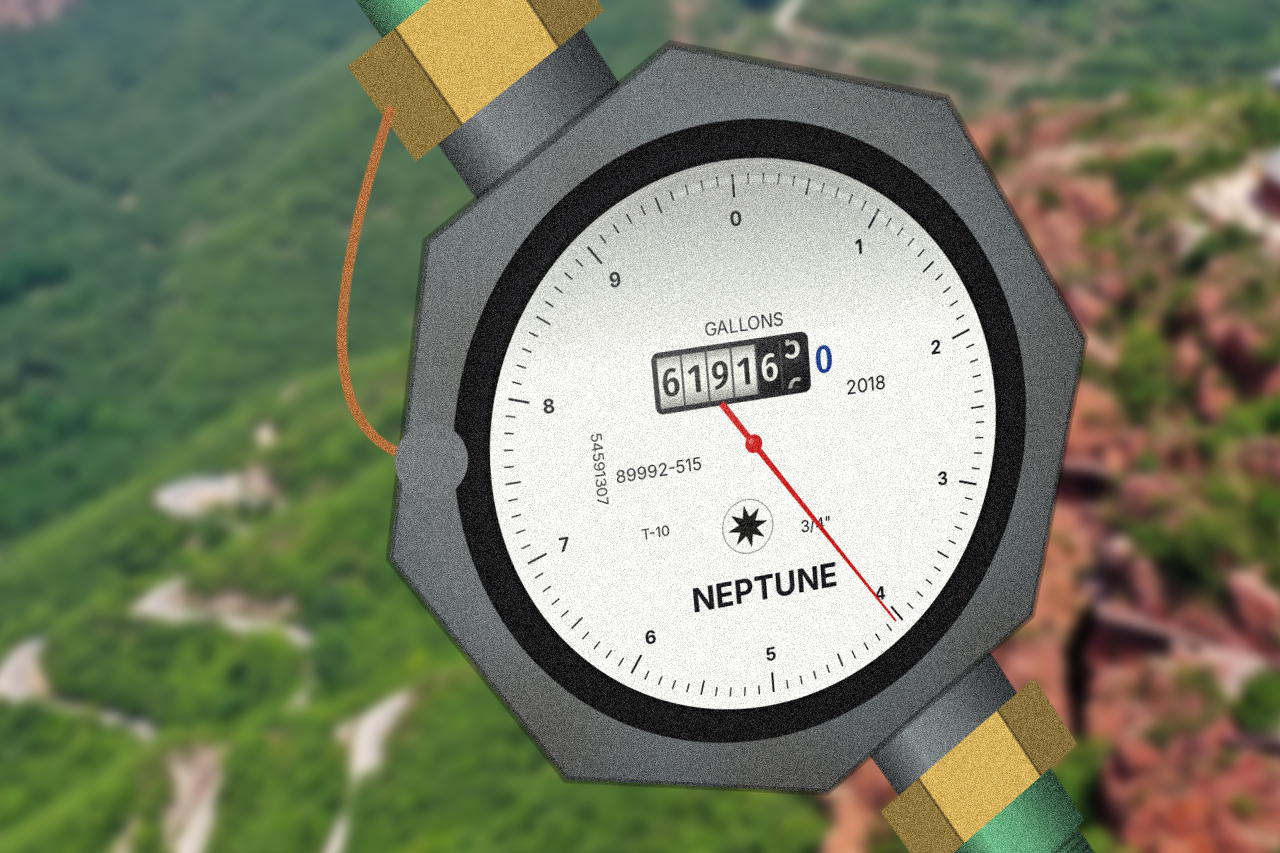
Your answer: {"value": 6191654.0, "unit": "gal"}
